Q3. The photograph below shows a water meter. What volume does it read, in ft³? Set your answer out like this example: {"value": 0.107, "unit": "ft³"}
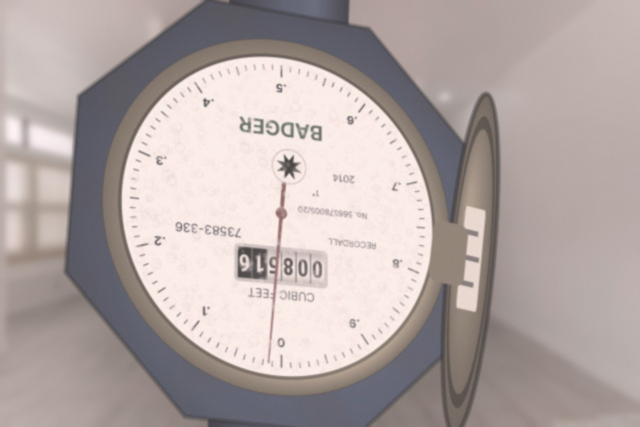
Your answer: {"value": 8516.01, "unit": "ft³"}
